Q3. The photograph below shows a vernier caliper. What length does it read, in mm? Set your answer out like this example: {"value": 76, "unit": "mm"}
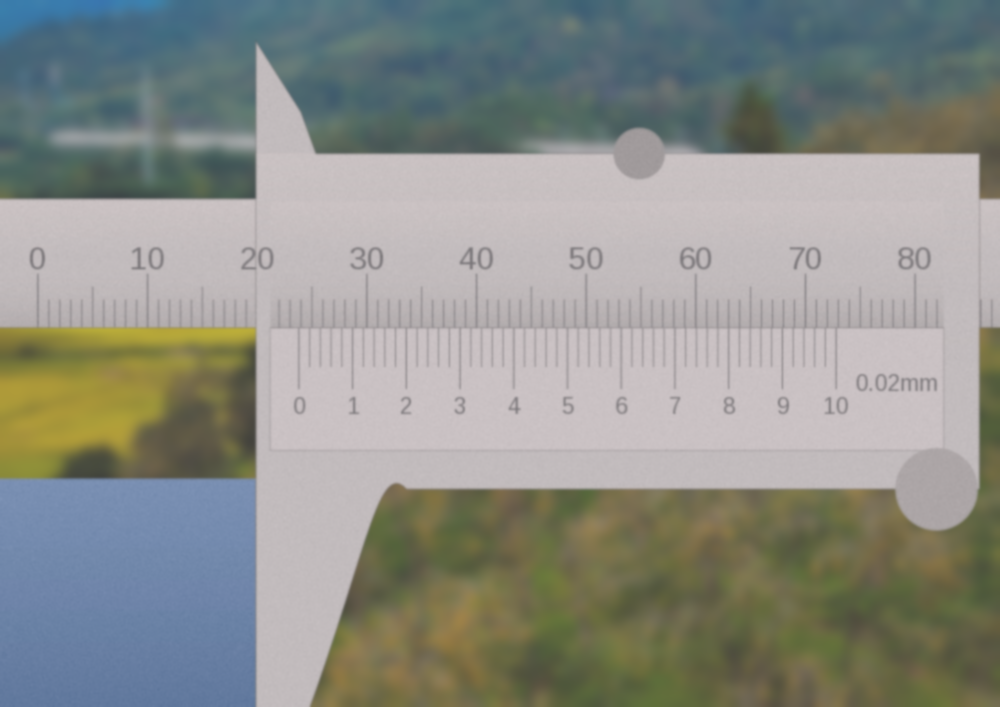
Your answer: {"value": 23.8, "unit": "mm"}
